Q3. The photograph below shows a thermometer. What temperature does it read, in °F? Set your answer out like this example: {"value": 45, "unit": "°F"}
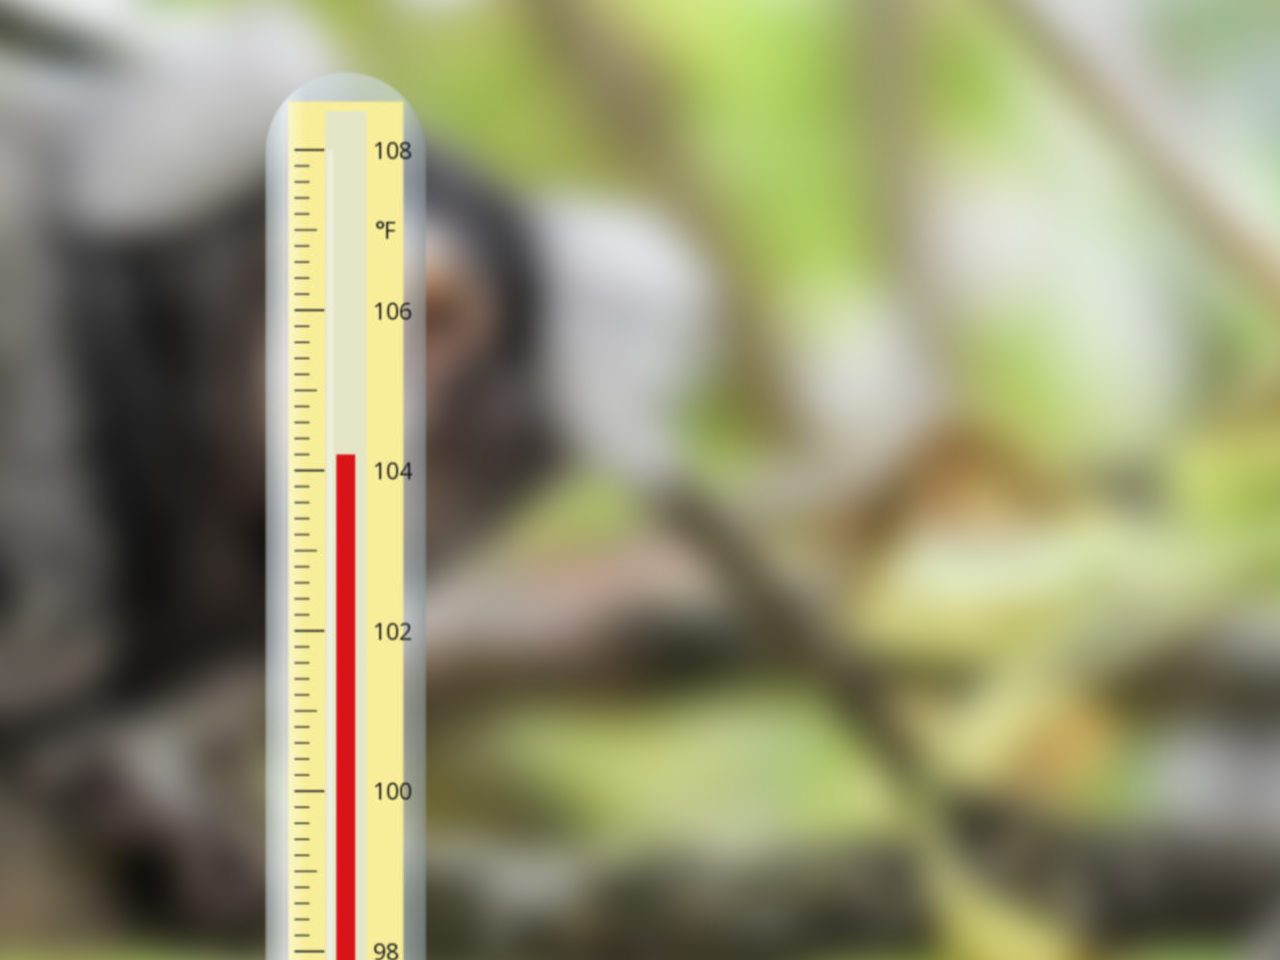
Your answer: {"value": 104.2, "unit": "°F"}
